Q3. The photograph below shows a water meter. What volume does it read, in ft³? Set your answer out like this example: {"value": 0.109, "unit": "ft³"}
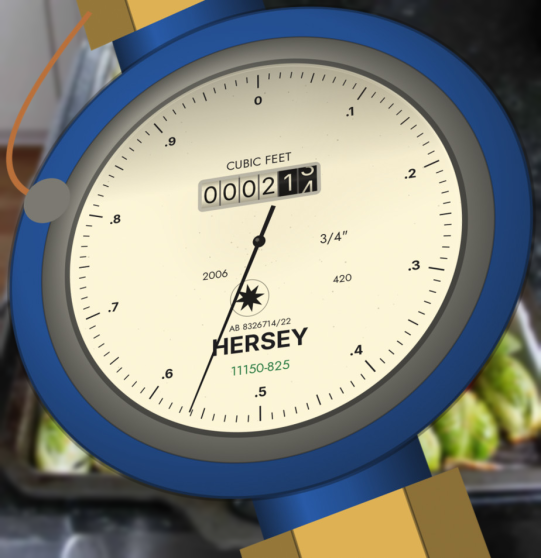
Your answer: {"value": 213.56, "unit": "ft³"}
